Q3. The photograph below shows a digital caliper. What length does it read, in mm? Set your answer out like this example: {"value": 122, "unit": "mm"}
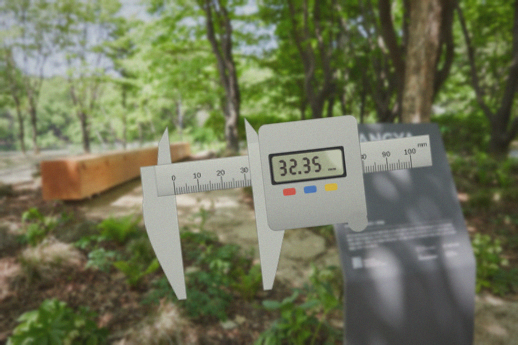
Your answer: {"value": 32.35, "unit": "mm"}
